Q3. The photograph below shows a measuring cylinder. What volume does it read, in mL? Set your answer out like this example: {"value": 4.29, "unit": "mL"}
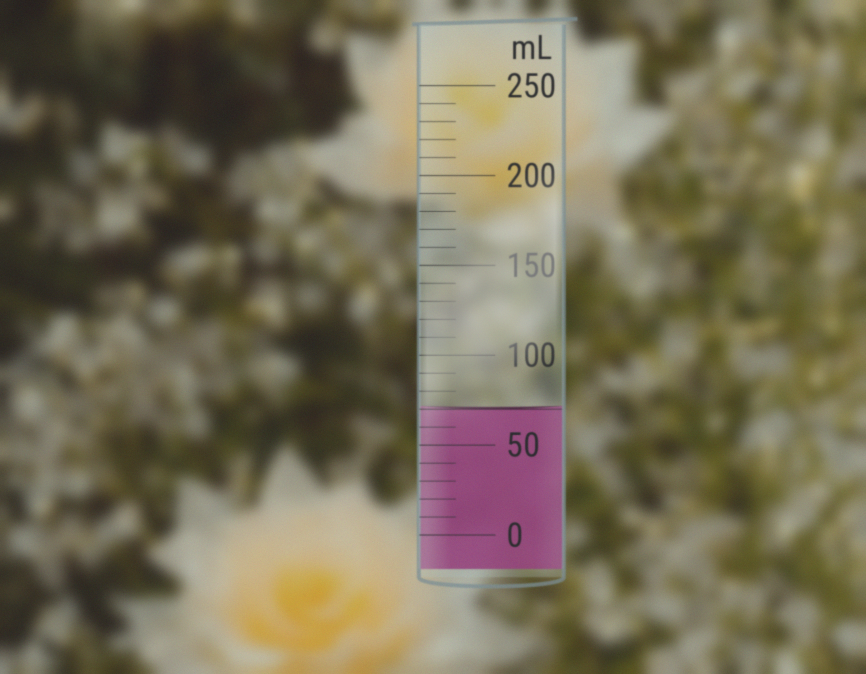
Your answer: {"value": 70, "unit": "mL"}
